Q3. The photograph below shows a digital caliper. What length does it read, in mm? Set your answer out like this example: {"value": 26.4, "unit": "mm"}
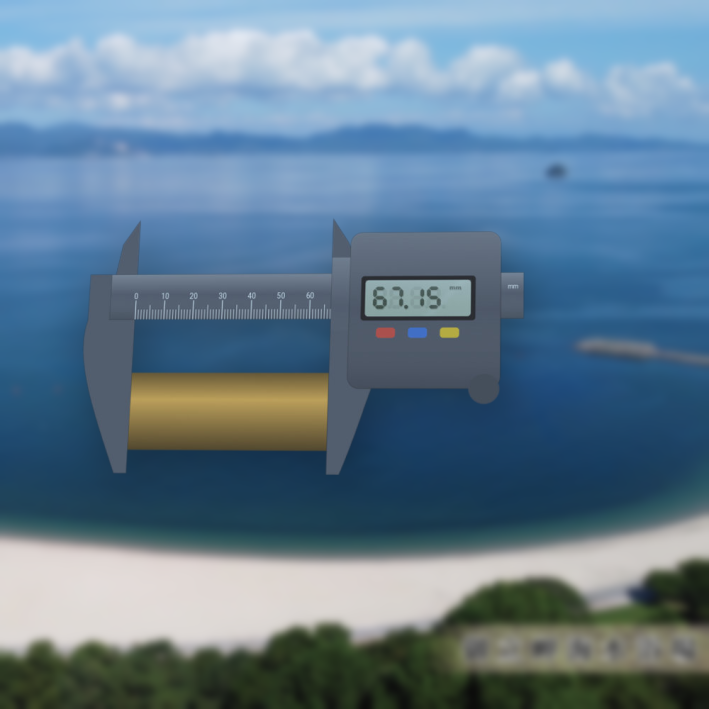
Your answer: {"value": 67.15, "unit": "mm"}
